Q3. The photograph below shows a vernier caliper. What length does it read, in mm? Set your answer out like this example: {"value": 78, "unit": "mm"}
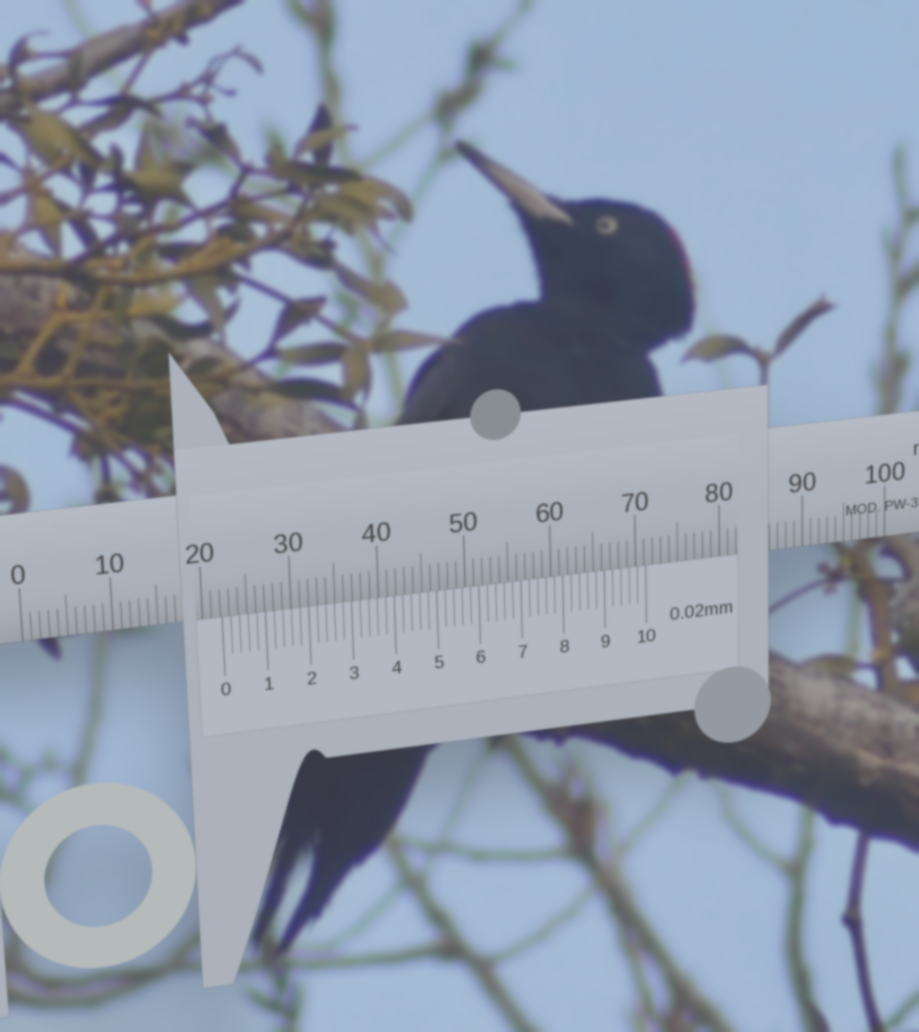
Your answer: {"value": 22.2, "unit": "mm"}
